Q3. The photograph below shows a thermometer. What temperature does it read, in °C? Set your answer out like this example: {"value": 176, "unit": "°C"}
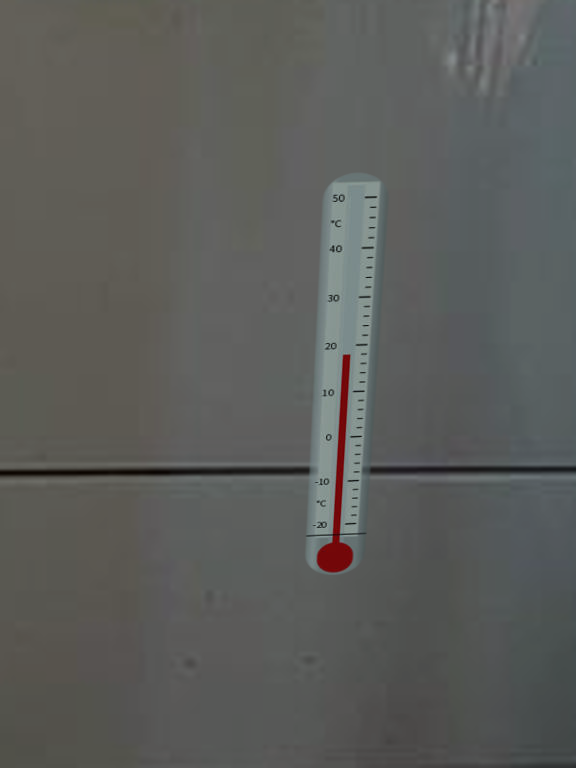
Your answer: {"value": 18, "unit": "°C"}
